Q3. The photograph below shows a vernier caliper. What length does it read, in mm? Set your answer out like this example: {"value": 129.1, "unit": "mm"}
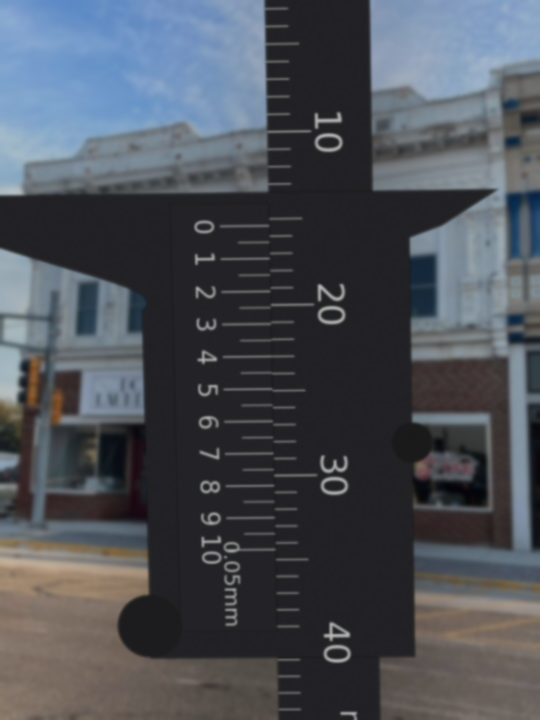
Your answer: {"value": 15.4, "unit": "mm"}
